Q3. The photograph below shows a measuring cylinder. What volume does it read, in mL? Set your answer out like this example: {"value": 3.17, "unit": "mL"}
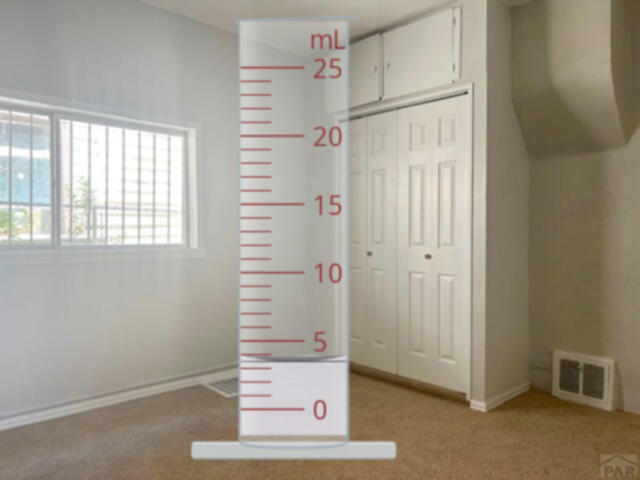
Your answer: {"value": 3.5, "unit": "mL"}
